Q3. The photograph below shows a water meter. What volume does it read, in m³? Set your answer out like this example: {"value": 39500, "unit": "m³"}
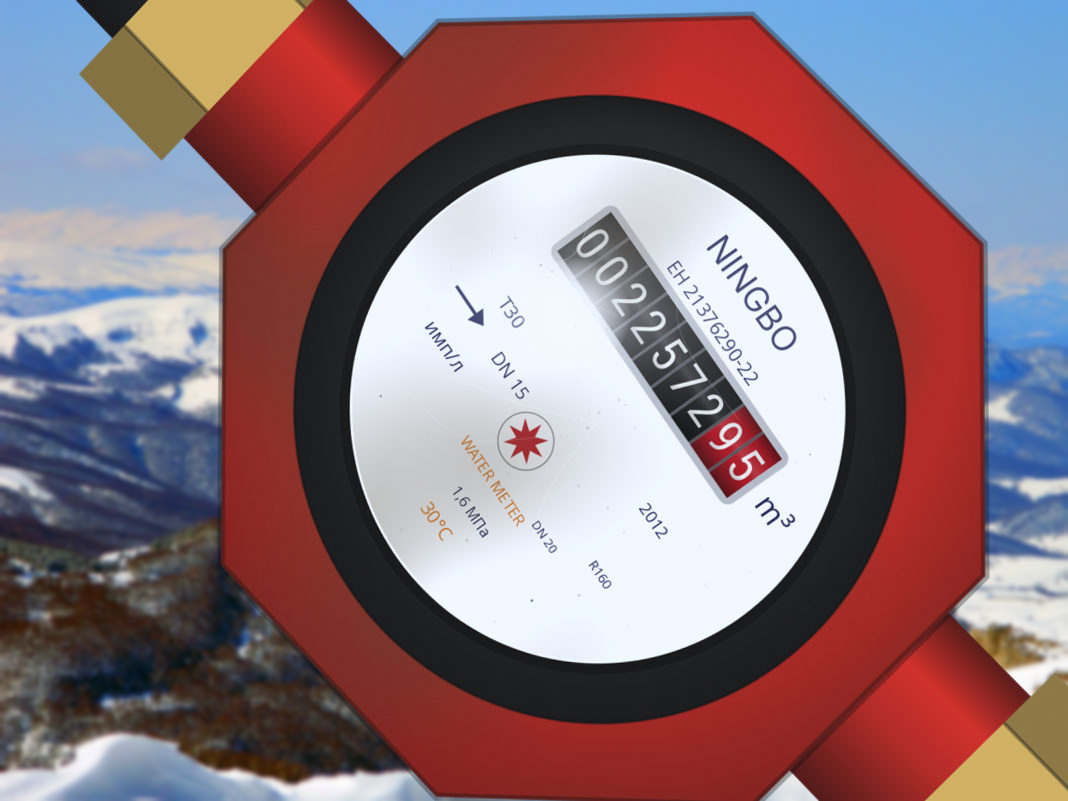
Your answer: {"value": 22572.95, "unit": "m³"}
